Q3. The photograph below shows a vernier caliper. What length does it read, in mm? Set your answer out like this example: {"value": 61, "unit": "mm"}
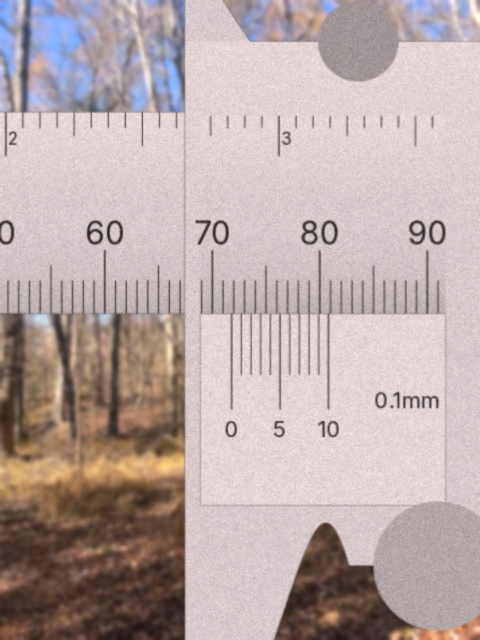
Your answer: {"value": 71.8, "unit": "mm"}
